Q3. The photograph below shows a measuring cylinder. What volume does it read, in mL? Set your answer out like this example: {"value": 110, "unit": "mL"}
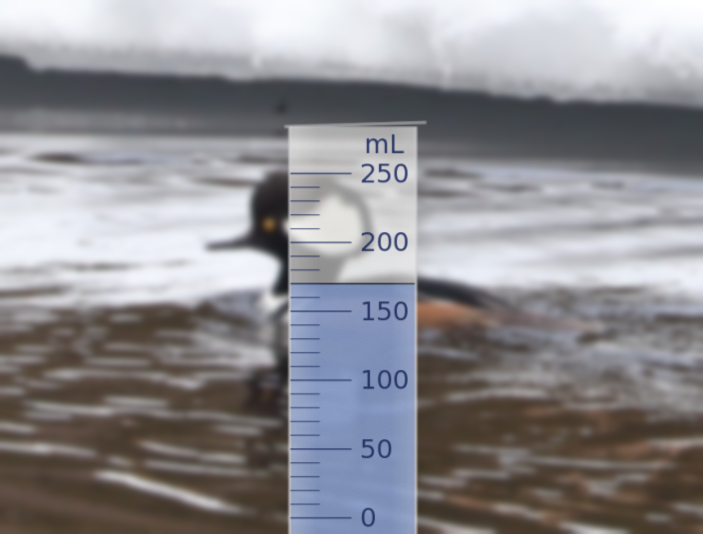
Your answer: {"value": 170, "unit": "mL"}
